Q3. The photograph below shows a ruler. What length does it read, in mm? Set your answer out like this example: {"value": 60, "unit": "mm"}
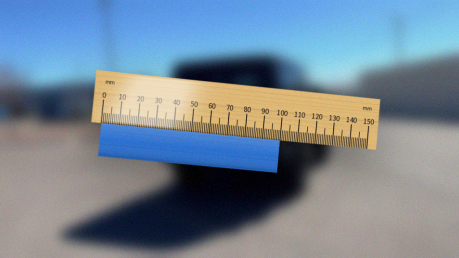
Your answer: {"value": 100, "unit": "mm"}
